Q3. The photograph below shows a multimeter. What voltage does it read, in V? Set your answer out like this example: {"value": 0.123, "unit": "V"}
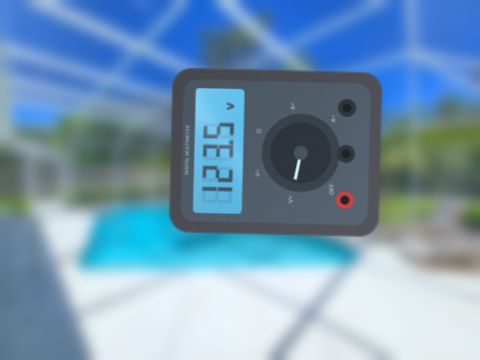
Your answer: {"value": 123.5, "unit": "V"}
